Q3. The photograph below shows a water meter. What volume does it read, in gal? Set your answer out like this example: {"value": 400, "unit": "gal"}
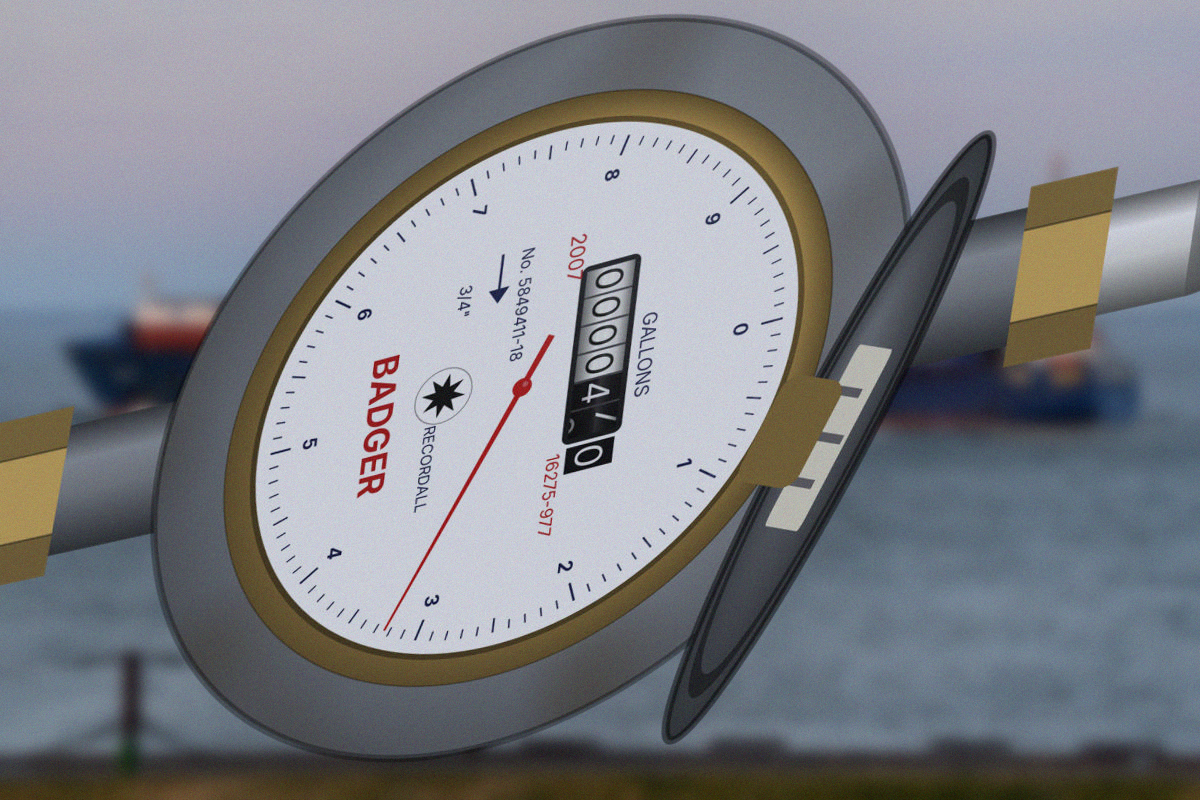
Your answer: {"value": 473.2, "unit": "gal"}
